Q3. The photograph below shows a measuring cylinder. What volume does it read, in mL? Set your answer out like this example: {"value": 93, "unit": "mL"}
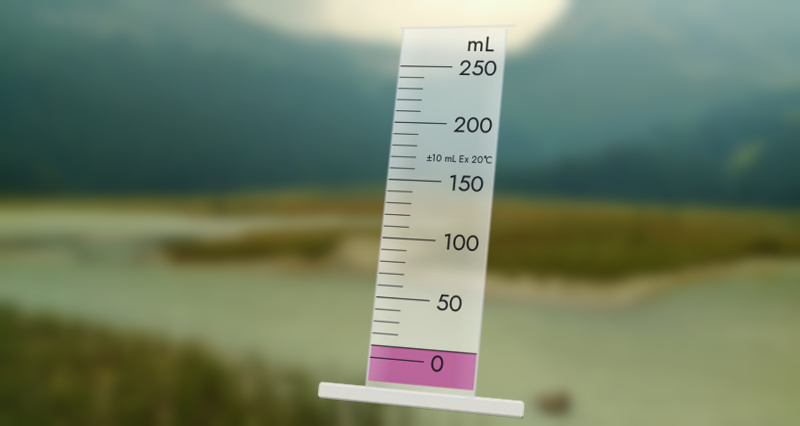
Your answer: {"value": 10, "unit": "mL"}
